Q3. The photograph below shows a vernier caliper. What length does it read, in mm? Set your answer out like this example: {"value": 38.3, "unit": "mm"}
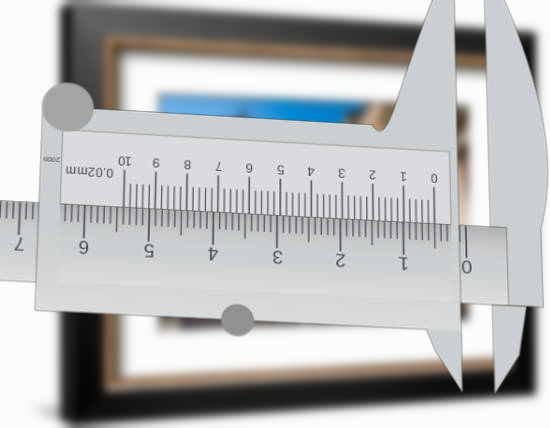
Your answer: {"value": 5.0, "unit": "mm"}
